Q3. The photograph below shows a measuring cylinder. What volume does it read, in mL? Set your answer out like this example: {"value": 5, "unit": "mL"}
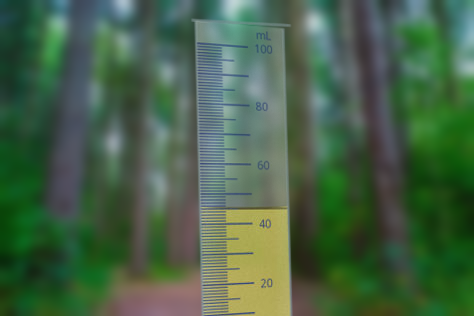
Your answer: {"value": 45, "unit": "mL"}
